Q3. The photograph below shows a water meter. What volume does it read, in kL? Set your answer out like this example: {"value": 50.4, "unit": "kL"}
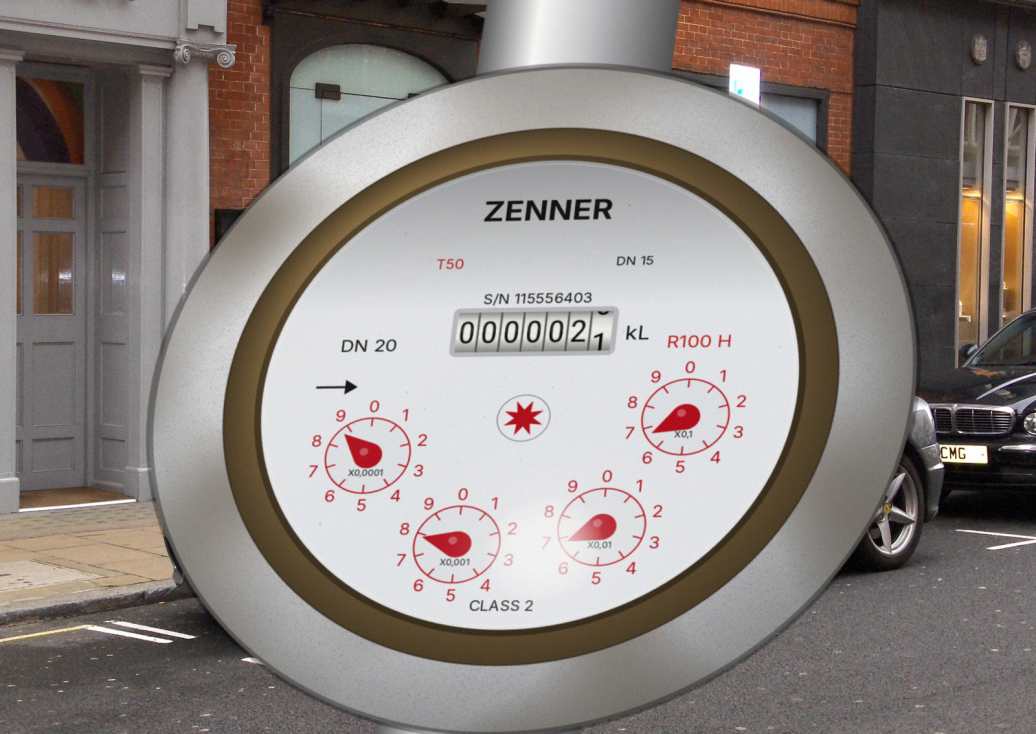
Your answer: {"value": 20.6678, "unit": "kL"}
